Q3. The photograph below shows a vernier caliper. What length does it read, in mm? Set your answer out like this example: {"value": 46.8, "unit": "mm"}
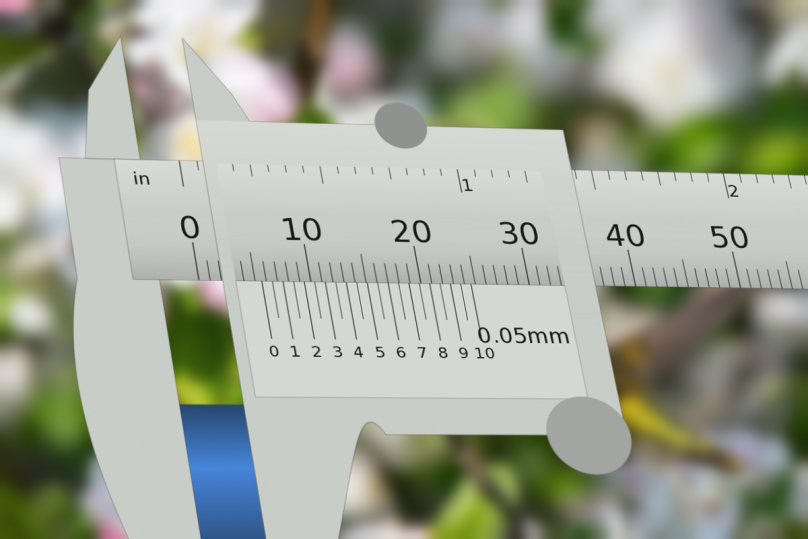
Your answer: {"value": 5.6, "unit": "mm"}
